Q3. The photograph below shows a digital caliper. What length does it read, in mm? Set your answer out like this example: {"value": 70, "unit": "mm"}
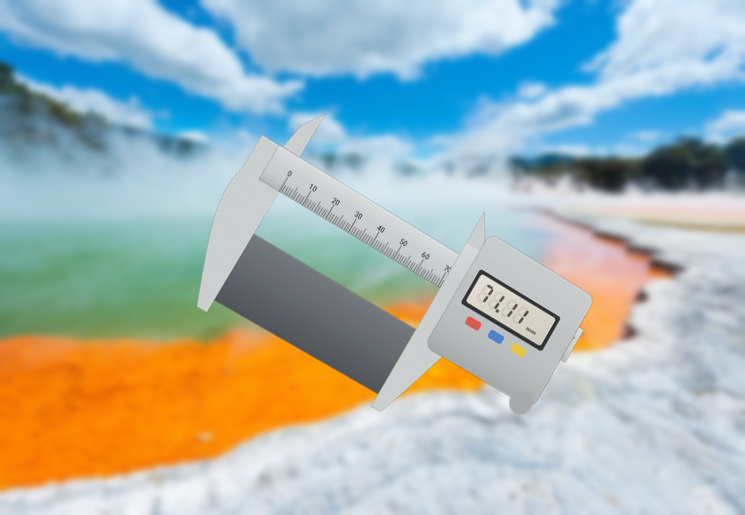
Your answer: {"value": 71.11, "unit": "mm"}
